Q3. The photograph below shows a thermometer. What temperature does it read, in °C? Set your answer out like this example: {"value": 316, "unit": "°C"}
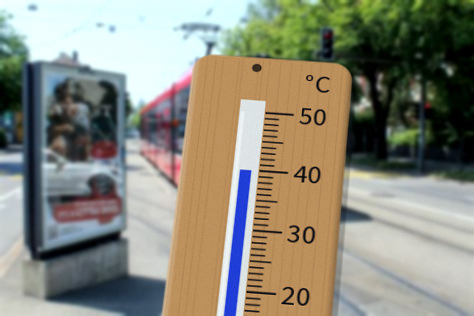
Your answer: {"value": 40, "unit": "°C"}
